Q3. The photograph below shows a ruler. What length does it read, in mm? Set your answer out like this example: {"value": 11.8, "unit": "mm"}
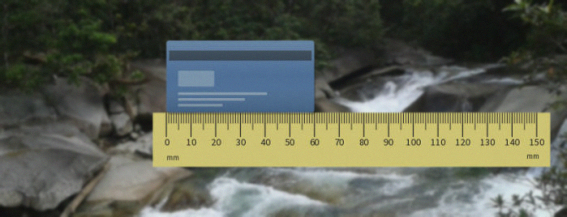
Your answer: {"value": 60, "unit": "mm"}
